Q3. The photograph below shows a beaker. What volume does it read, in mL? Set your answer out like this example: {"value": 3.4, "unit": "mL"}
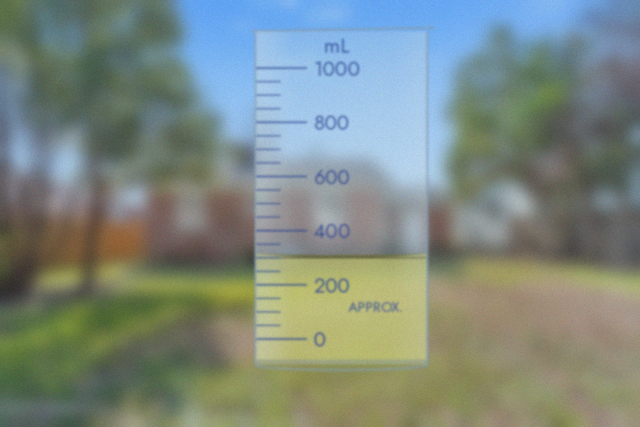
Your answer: {"value": 300, "unit": "mL"}
